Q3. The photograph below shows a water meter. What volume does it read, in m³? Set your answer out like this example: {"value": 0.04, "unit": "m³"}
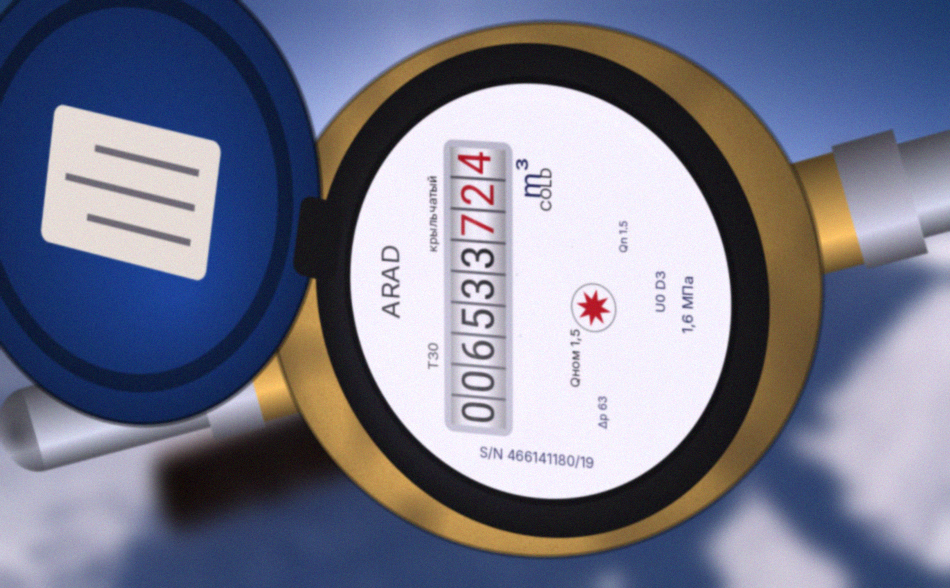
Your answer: {"value": 6533.724, "unit": "m³"}
